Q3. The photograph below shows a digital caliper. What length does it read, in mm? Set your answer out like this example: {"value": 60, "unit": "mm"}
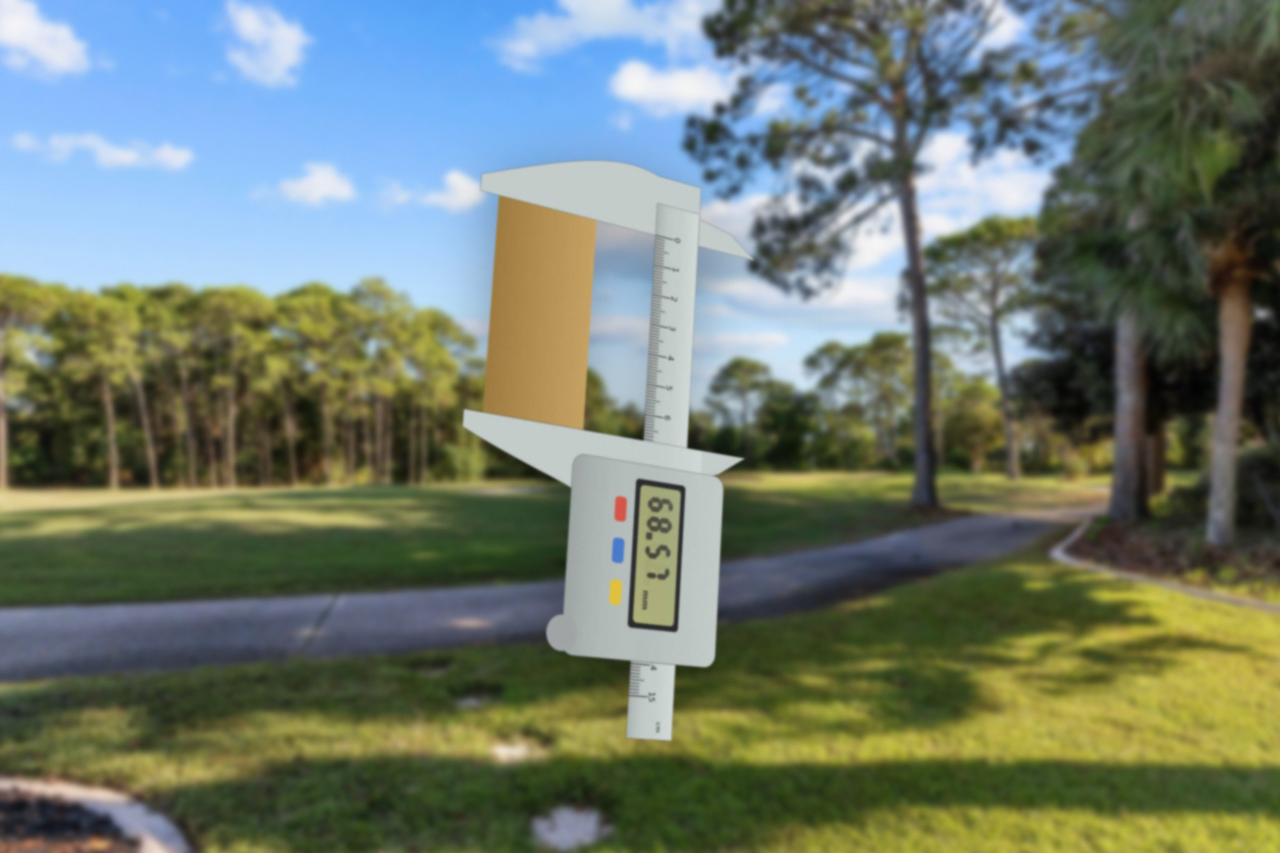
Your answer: {"value": 68.57, "unit": "mm"}
